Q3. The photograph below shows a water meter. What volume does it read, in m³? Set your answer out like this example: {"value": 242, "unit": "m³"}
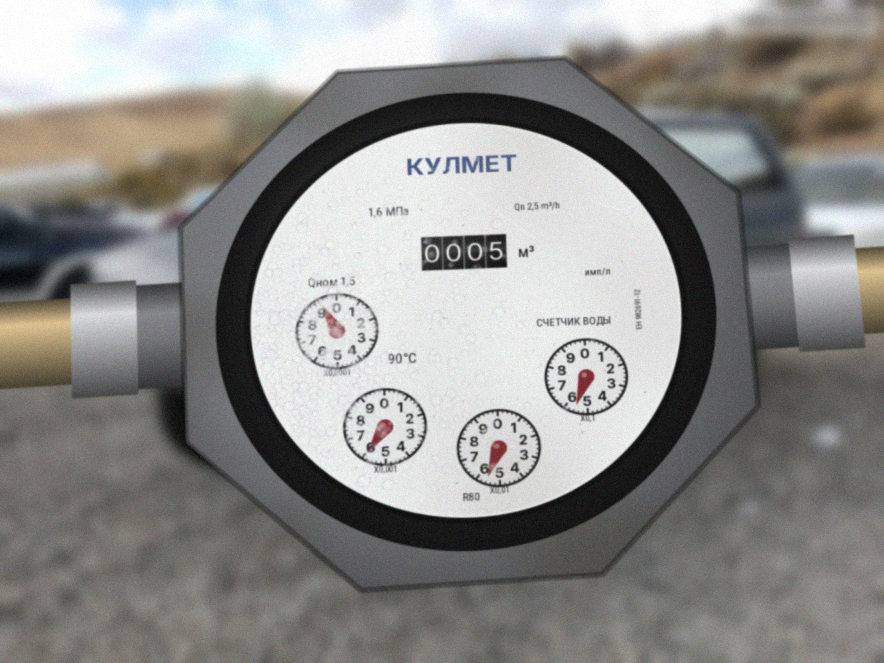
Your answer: {"value": 5.5559, "unit": "m³"}
